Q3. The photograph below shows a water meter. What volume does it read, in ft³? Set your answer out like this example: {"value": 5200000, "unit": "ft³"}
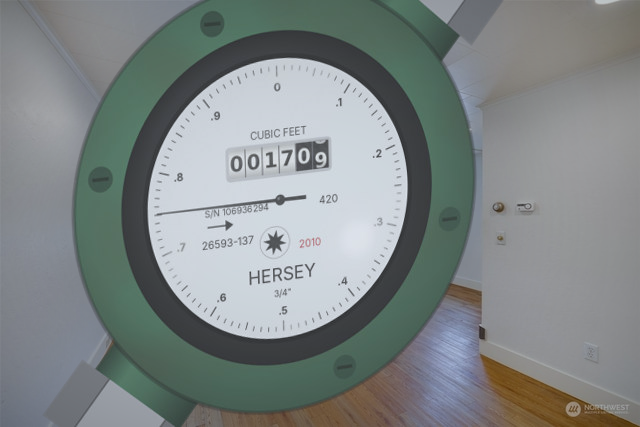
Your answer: {"value": 1708.75, "unit": "ft³"}
